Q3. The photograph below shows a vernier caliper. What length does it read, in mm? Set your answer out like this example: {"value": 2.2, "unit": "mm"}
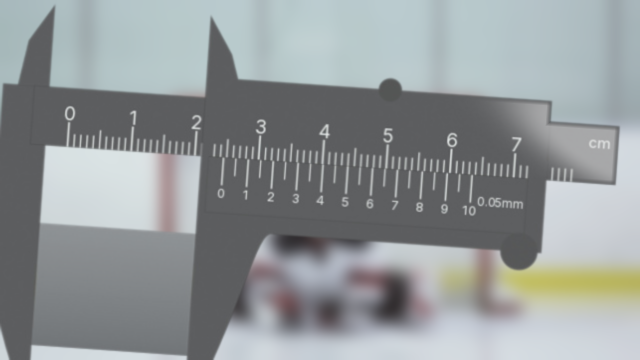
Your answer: {"value": 24.5, "unit": "mm"}
